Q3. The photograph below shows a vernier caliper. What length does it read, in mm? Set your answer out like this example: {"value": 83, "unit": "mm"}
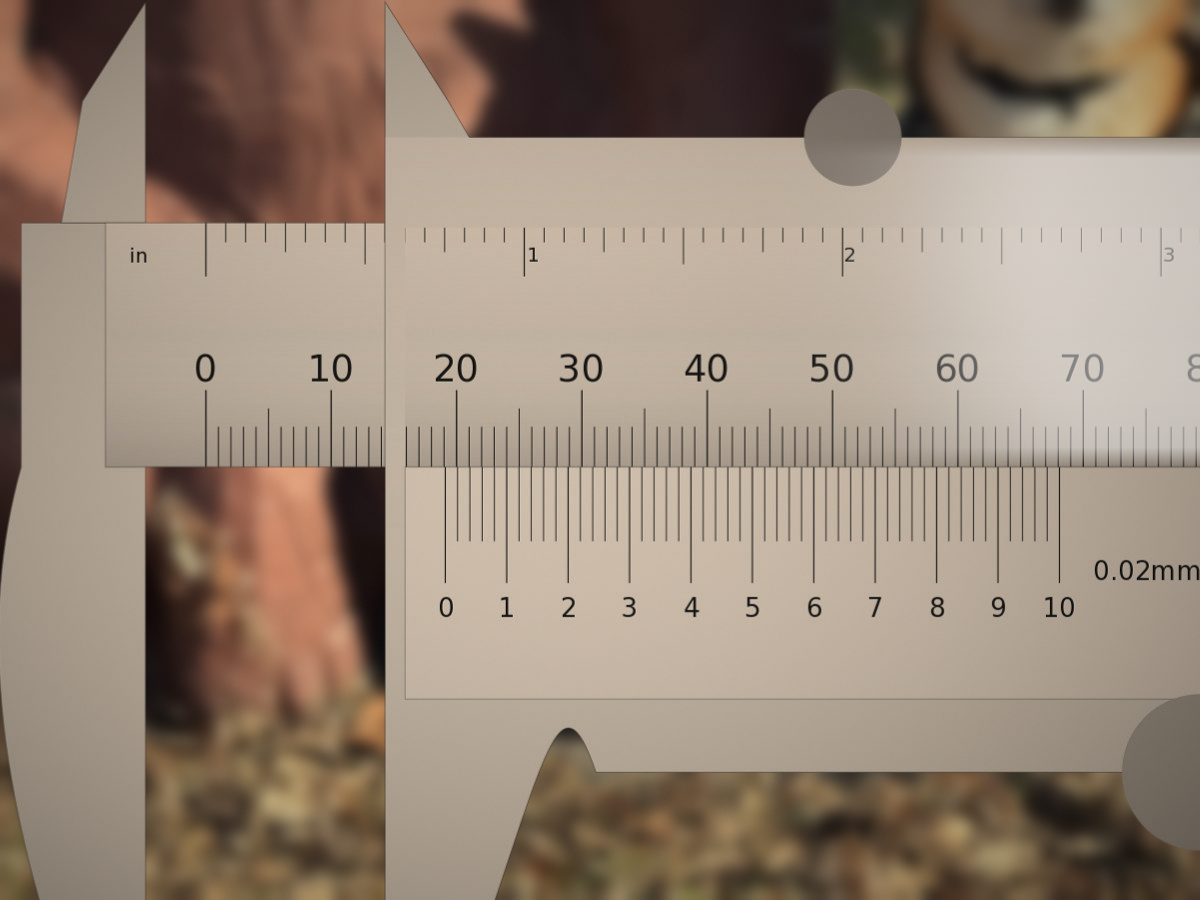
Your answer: {"value": 19.1, "unit": "mm"}
